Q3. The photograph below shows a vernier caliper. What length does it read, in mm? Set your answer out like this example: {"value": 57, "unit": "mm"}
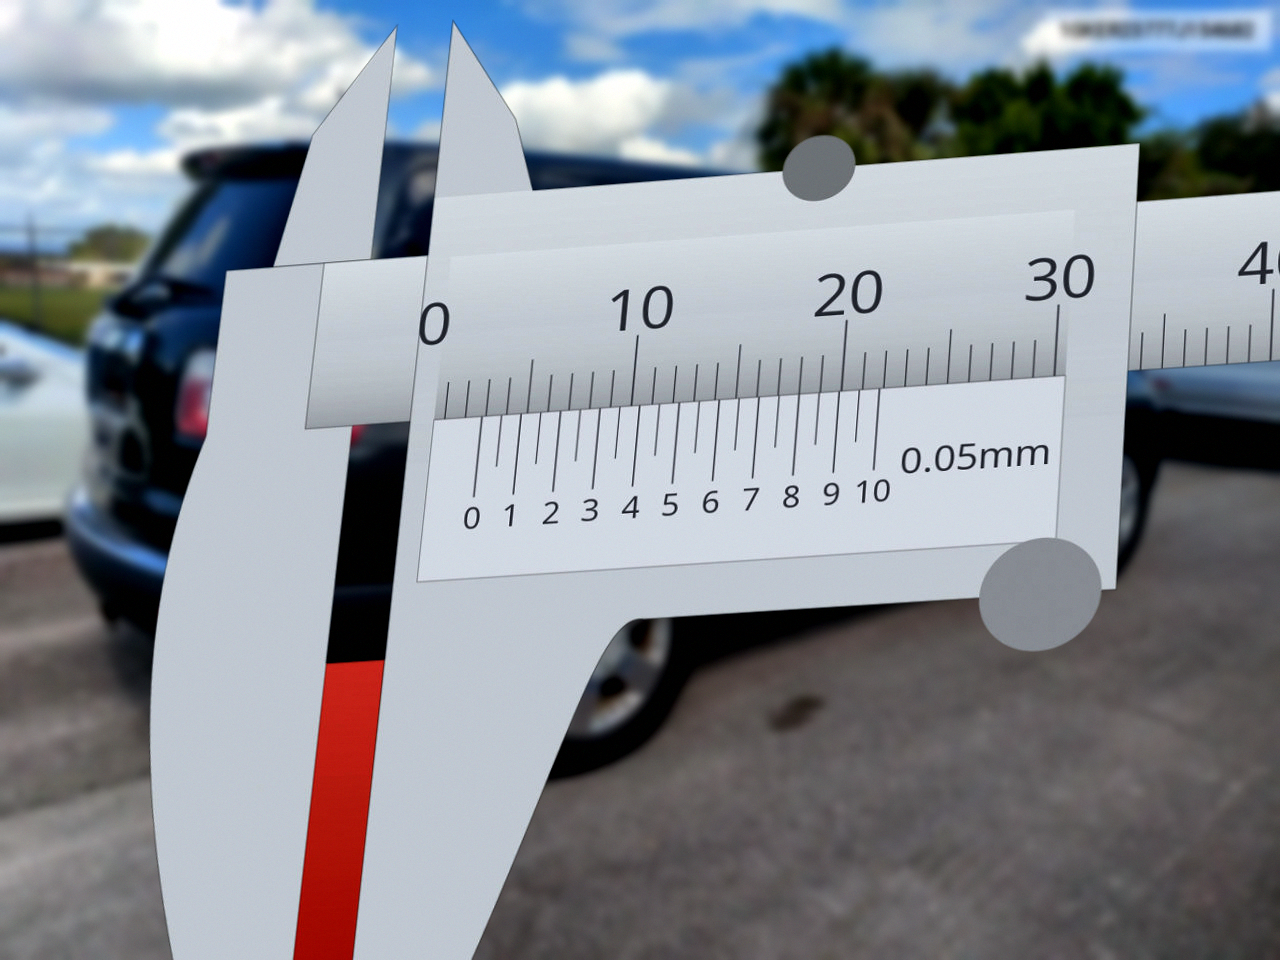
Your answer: {"value": 2.8, "unit": "mm"}
